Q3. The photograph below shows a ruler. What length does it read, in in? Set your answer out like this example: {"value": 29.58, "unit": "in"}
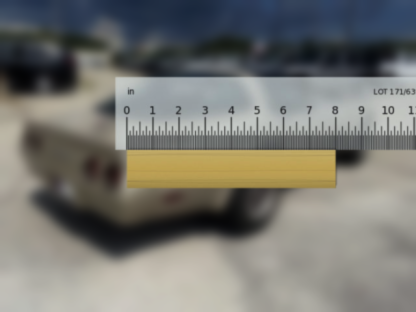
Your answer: {"value": 8, "unit": "in"}
